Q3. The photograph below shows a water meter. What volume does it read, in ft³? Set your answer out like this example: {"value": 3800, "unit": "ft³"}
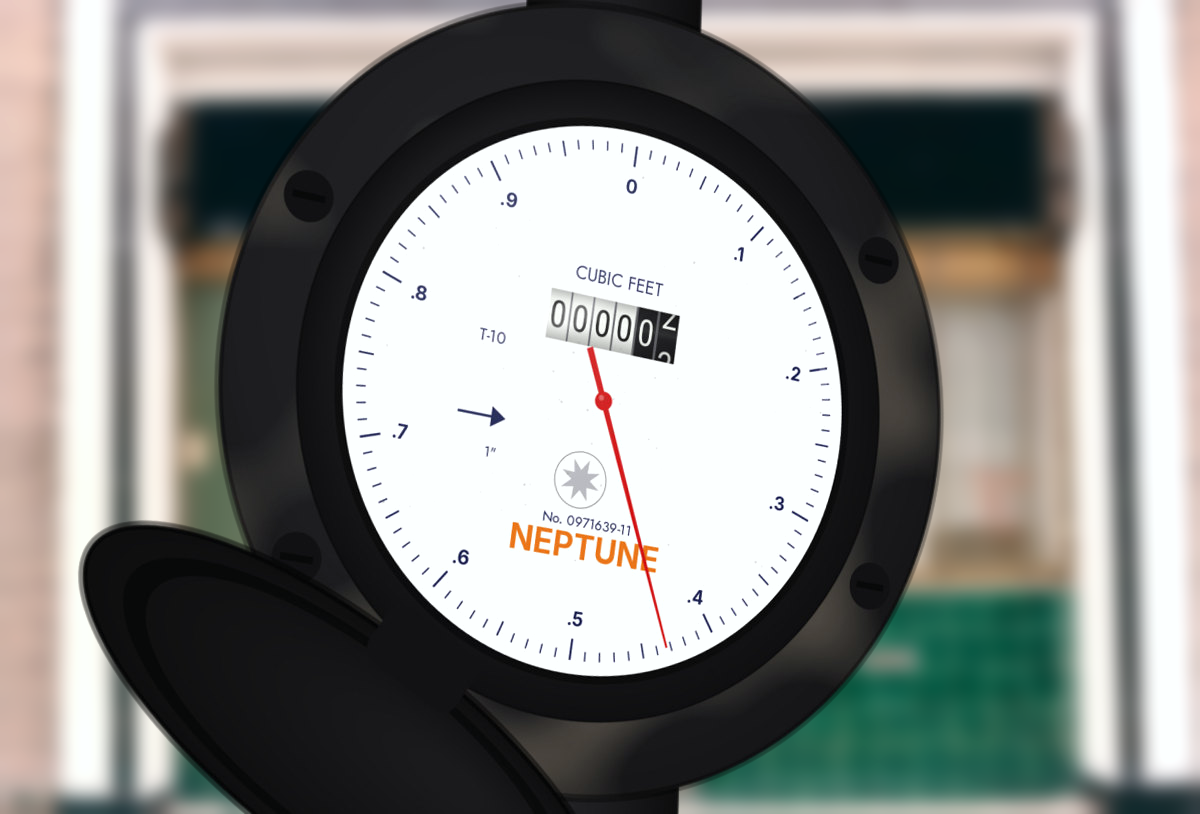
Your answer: {"value": 2.43, "unit": "ft³"}
